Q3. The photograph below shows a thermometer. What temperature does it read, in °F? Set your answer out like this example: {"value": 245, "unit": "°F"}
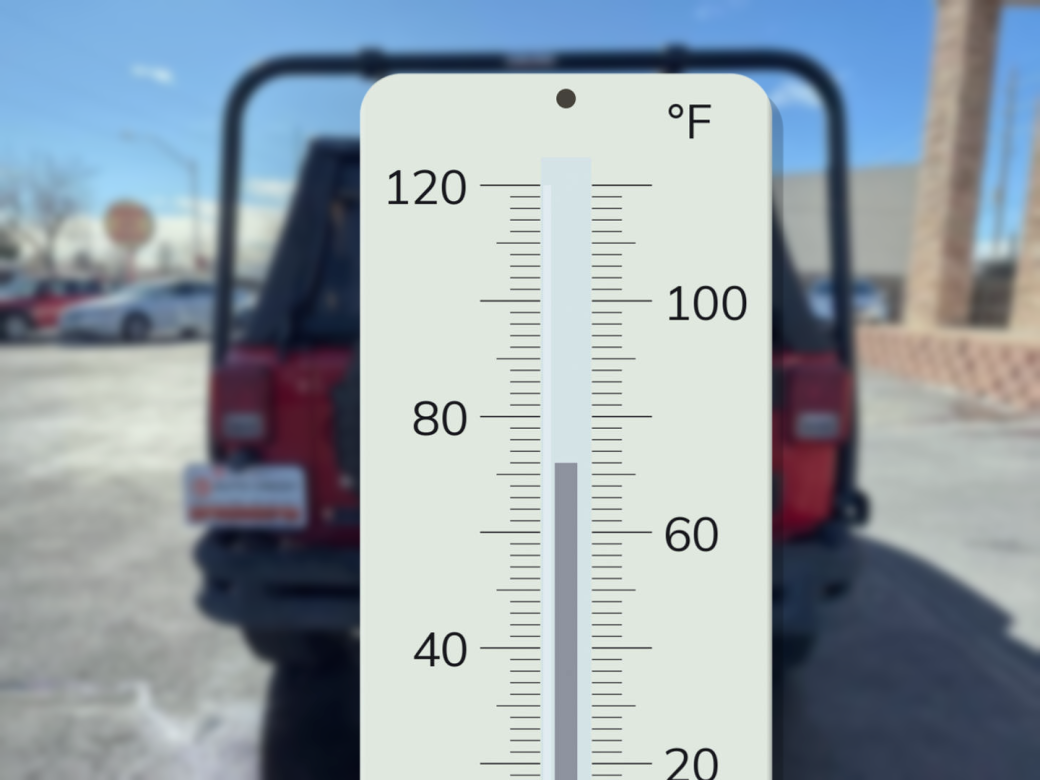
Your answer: {"value": 72, "unit": "°F"}
